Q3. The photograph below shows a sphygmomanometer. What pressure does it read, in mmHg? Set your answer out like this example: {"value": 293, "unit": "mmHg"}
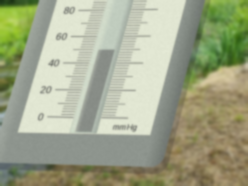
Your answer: {"value": 50, "unit": "mmHg"}
